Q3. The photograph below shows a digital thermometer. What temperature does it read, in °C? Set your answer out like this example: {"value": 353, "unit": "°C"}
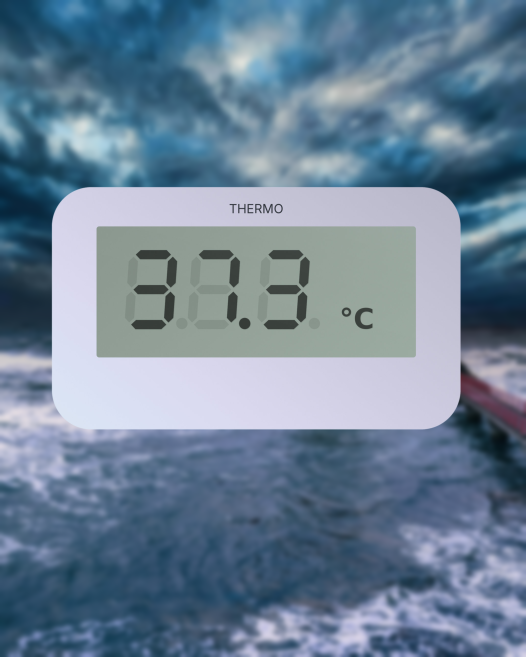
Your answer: {"value": 37.3, "unit": "°C"}
